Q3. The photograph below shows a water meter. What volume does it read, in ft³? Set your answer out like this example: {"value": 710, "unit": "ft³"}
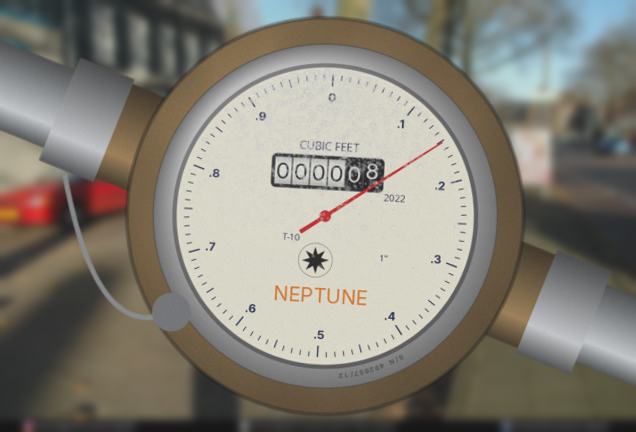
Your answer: {"value": 8.15, "unit": "ft³"}
